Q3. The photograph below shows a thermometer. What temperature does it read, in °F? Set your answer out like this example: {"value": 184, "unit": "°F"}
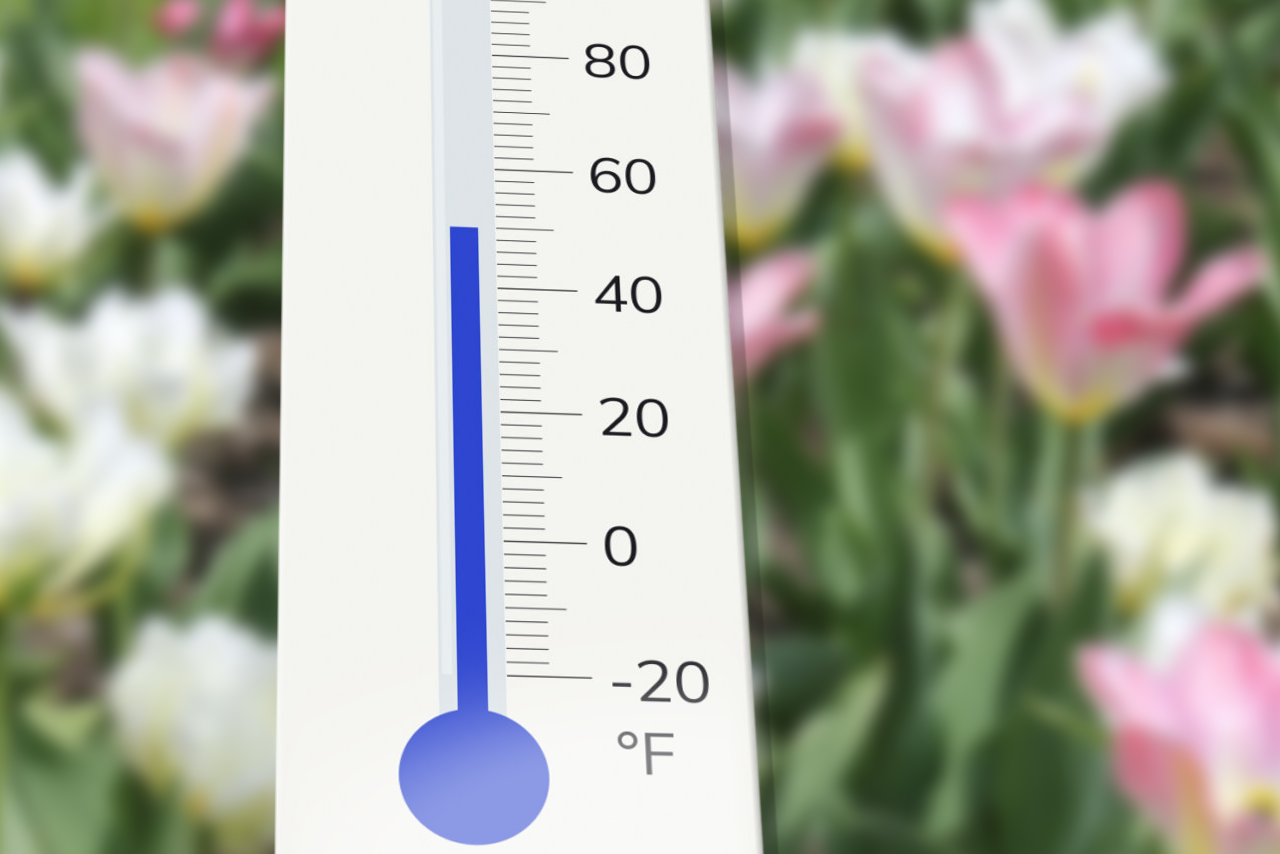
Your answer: {"value": 50, "unit": "°F"}
